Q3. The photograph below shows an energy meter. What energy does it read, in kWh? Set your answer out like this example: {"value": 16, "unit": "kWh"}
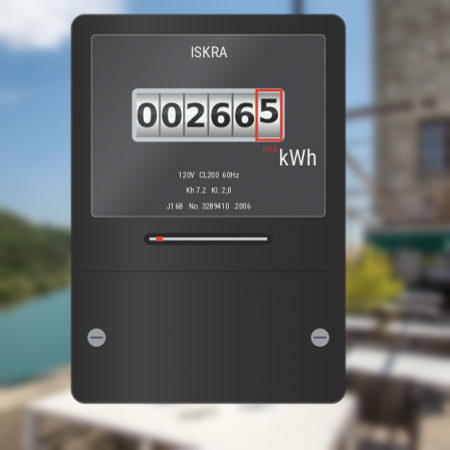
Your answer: {"value": 266.5, "unit": "kWh"}
